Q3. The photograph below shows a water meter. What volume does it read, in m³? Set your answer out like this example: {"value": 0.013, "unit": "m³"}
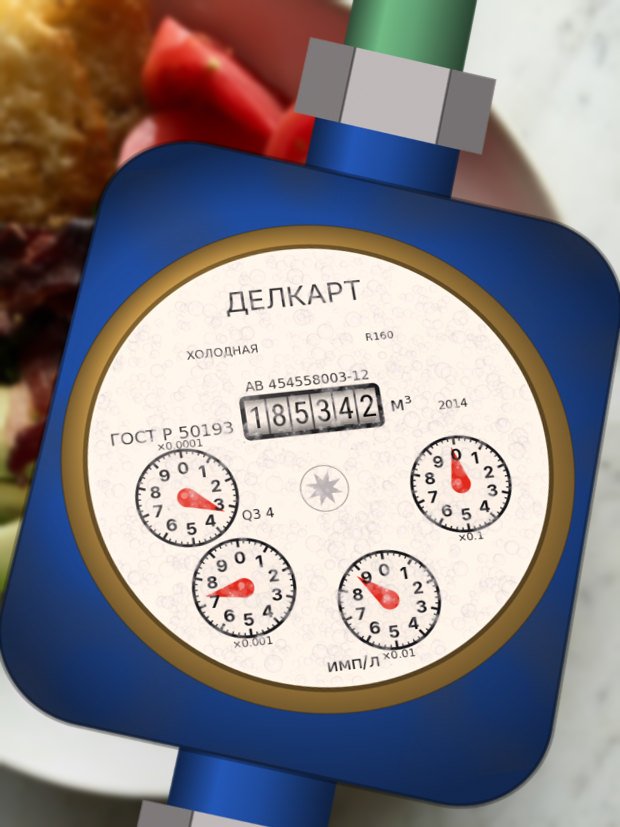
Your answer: {"value": 185341.9873, "unit": "m³"}
